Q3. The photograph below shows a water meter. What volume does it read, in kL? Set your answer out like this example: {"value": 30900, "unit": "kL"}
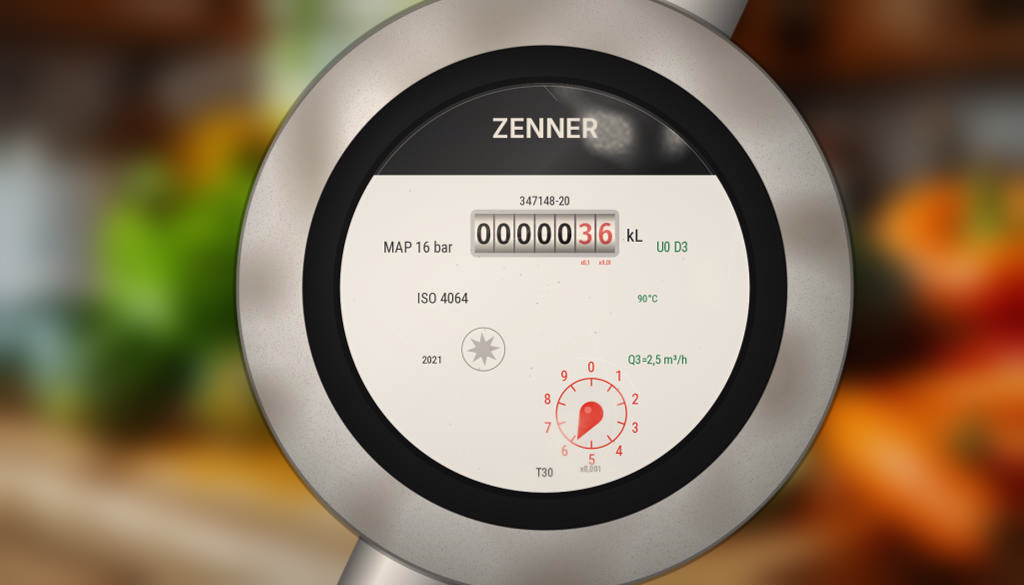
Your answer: {"value": 0.365, "unit": "kL"}
